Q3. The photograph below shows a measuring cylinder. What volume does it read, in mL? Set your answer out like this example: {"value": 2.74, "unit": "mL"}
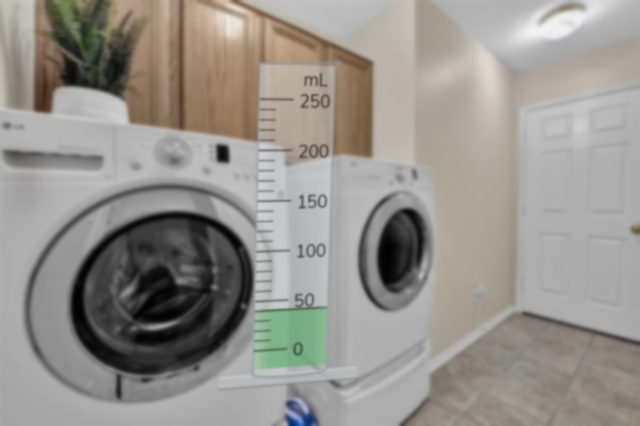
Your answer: {"value": 40, "unit": "mL"}
